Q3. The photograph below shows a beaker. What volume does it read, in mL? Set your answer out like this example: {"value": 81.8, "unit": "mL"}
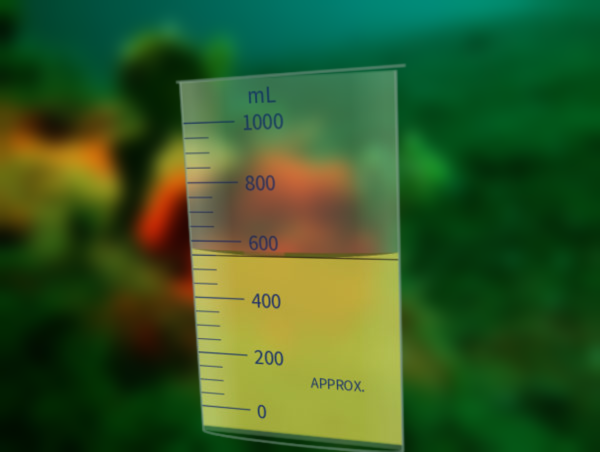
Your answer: {"value": 550, "unit": "mL"}
